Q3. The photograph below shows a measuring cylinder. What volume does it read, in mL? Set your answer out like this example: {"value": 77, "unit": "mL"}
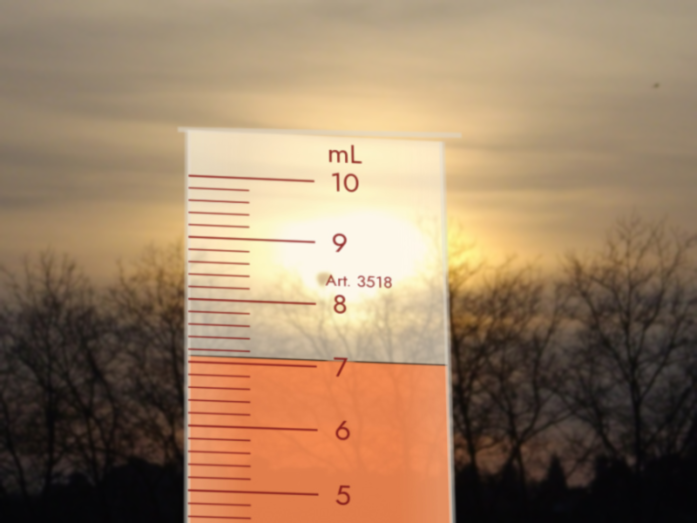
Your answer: {"value": 7.1, "unit": "mL"}
